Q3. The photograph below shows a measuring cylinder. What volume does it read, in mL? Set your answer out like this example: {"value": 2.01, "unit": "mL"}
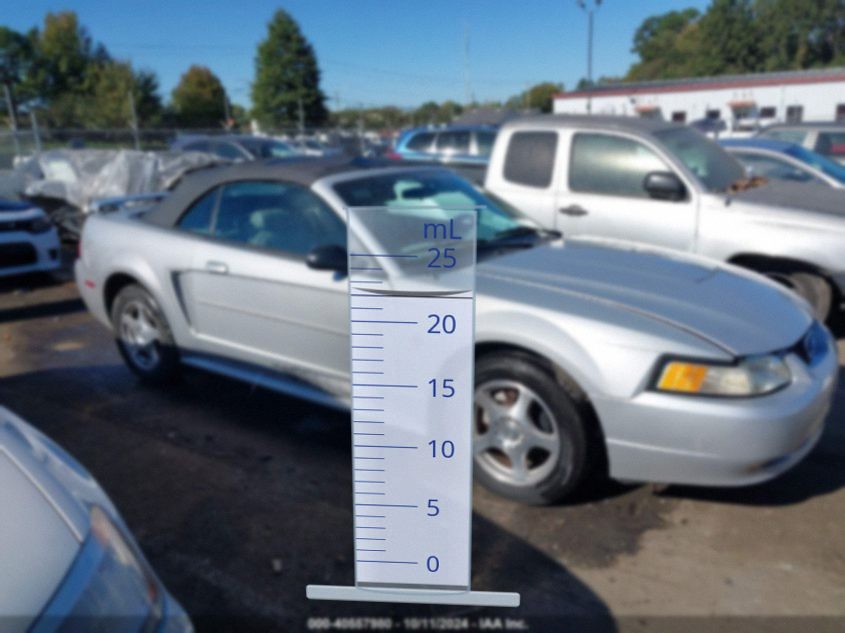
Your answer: {"value": 22, "unit": "mL"}
